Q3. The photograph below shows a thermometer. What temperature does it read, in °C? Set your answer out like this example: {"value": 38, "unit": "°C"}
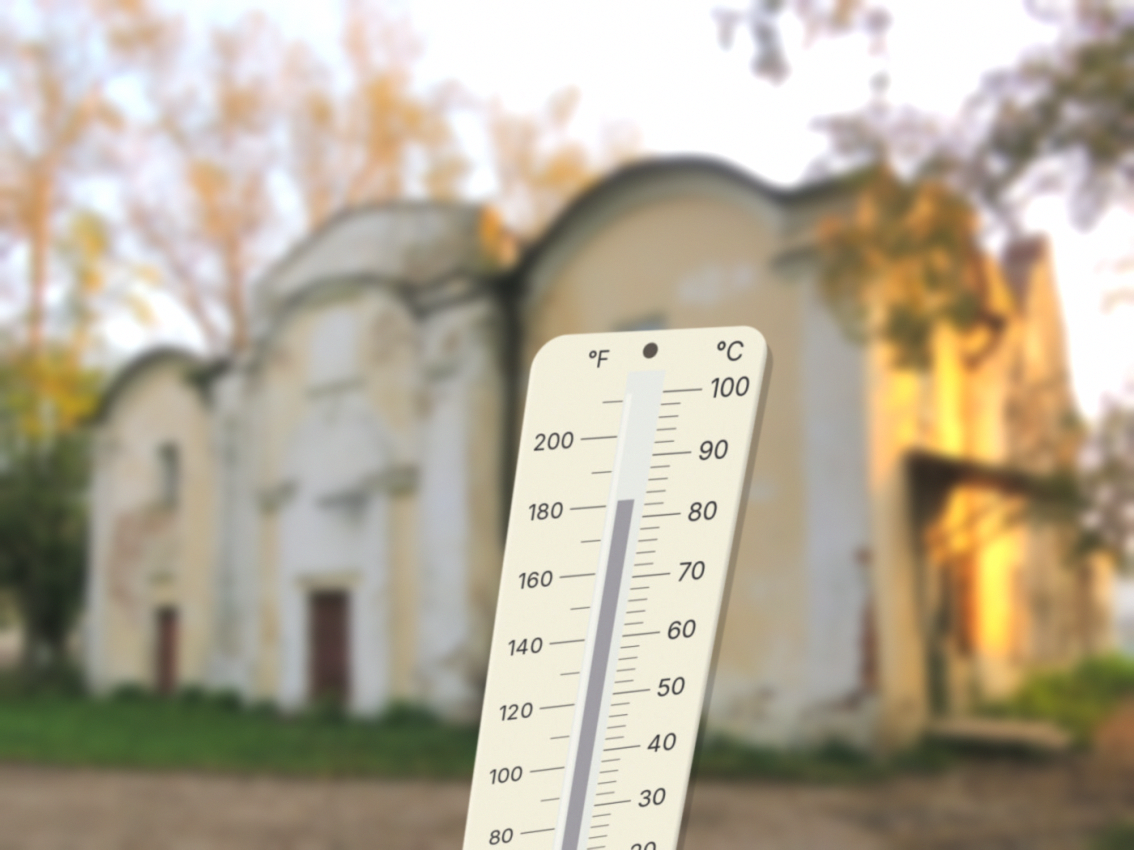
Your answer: {"value": 83, "unit": "°C"}
